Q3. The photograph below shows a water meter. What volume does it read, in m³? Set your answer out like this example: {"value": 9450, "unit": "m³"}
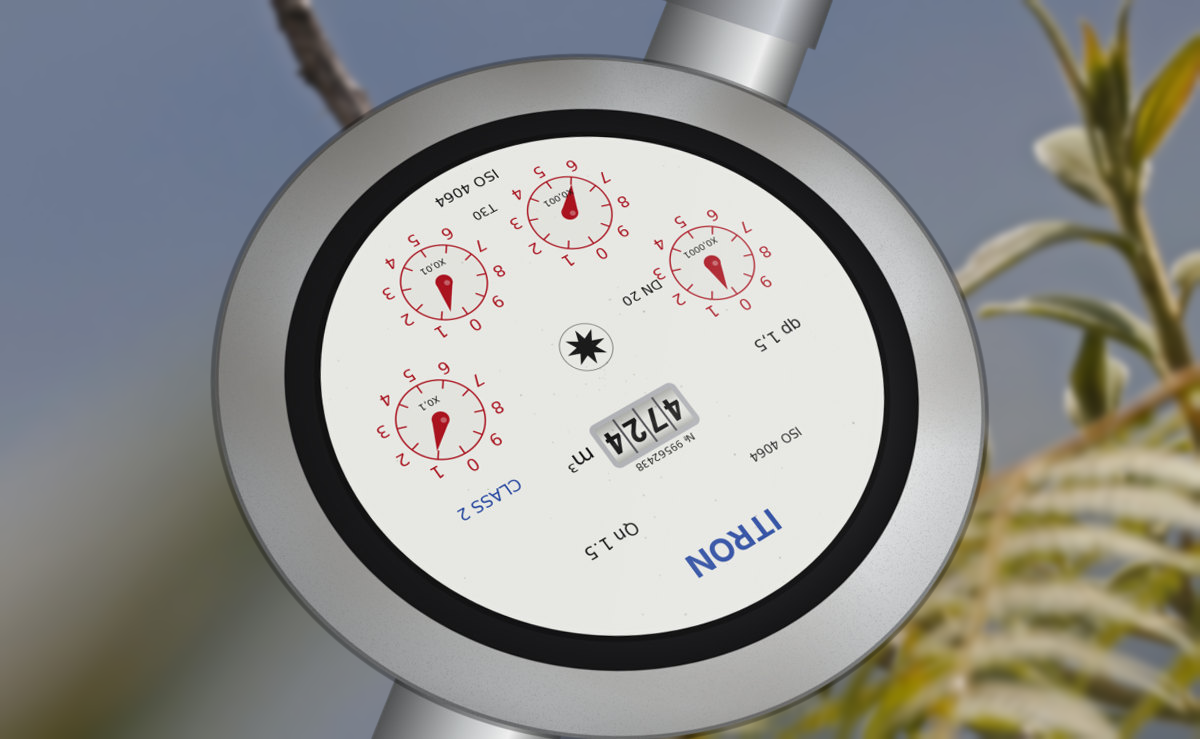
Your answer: {"value": 4724.1060, "unit": "m³"}
